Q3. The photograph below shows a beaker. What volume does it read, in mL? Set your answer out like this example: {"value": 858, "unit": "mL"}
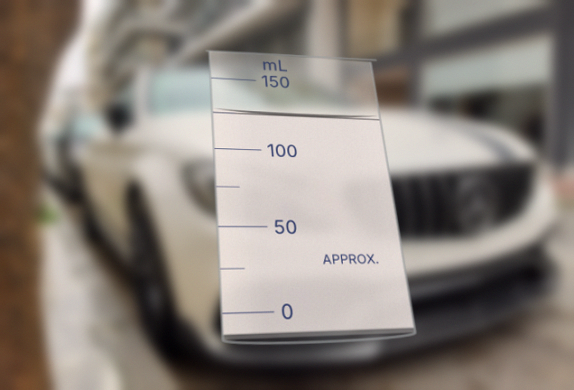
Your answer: {"value": 125, "unit": "mL"}
